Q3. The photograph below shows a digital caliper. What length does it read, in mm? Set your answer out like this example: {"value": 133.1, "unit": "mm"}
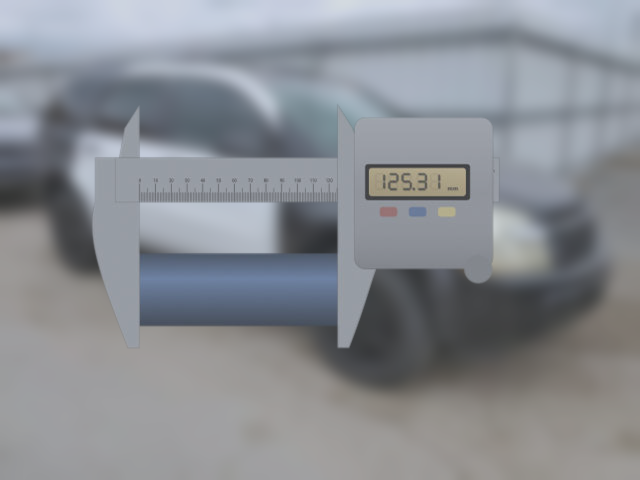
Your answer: {"value": 125.31, "unit": "mm"}
